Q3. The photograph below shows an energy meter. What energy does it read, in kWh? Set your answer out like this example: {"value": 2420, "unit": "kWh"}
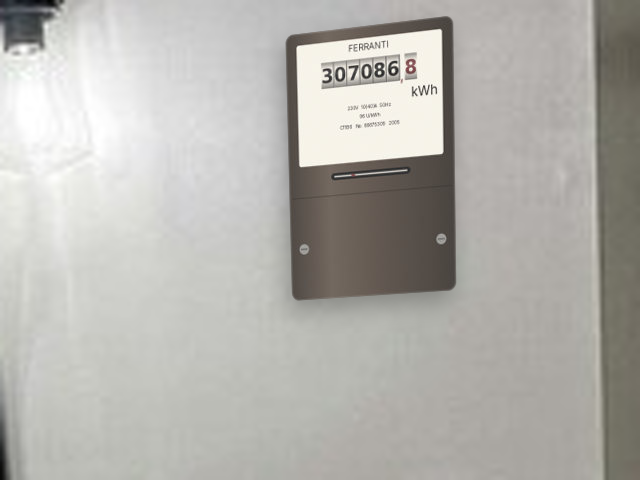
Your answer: {"value": 307086.8, "unit": "kWh"}
